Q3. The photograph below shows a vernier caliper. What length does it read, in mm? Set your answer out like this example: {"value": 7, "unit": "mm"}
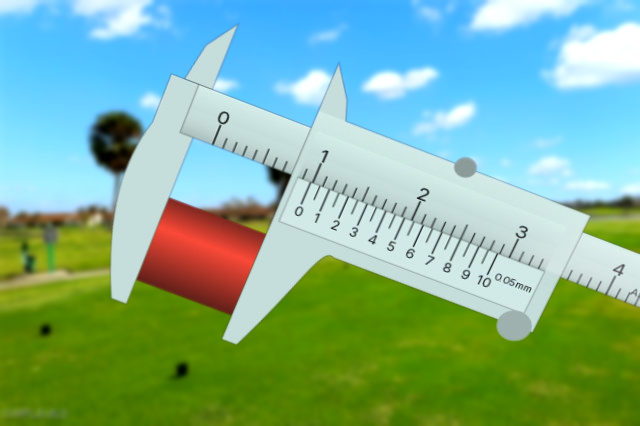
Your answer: {"value": 9.8, "unit": "mm"}
